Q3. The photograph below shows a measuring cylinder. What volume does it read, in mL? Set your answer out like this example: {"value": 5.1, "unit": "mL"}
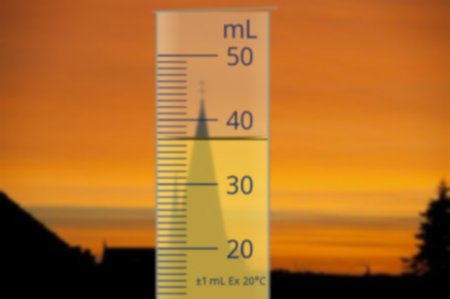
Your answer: {"value": 37, "unit": "mL"}
